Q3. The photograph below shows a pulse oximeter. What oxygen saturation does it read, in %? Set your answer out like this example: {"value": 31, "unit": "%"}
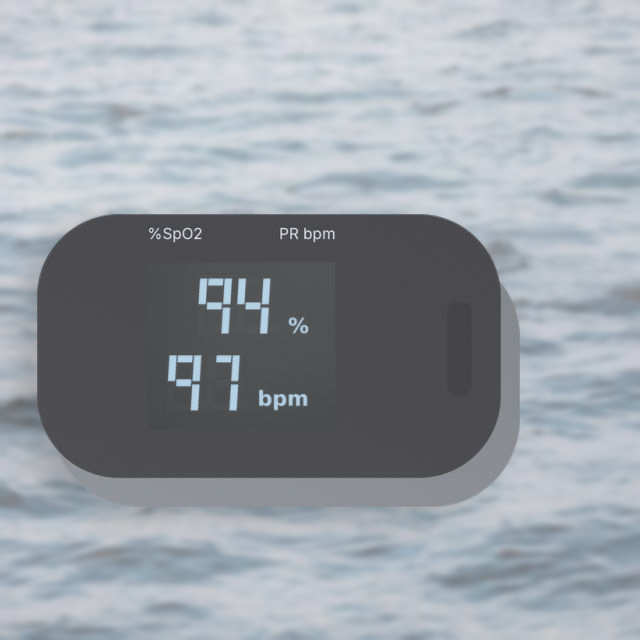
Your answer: {"value": 94, "unit": "%"}
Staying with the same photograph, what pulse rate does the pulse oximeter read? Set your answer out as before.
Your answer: {"value": 97, "unit": "bpm"}
